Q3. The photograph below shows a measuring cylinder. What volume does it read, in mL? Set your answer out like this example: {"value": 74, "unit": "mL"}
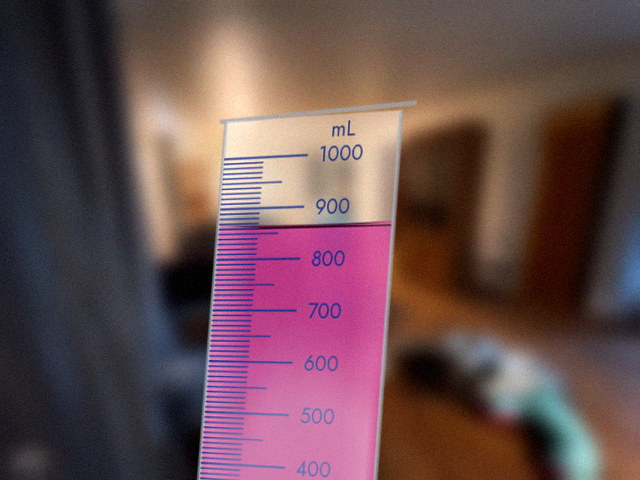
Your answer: {"value": 860, "unit": "mL"}
